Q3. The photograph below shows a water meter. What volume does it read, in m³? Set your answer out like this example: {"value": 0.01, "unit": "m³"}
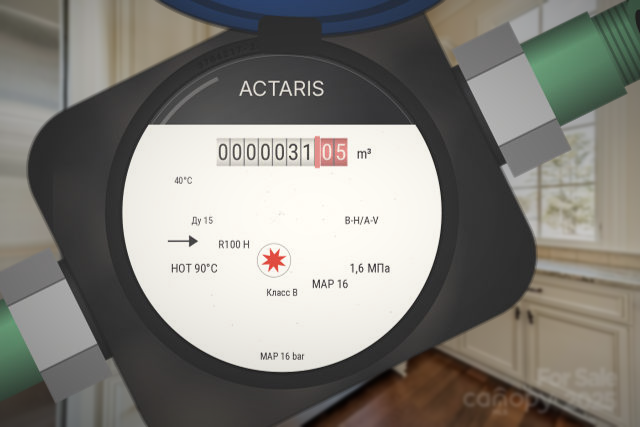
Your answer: {"value": 31.05, "unit": "m³"}
